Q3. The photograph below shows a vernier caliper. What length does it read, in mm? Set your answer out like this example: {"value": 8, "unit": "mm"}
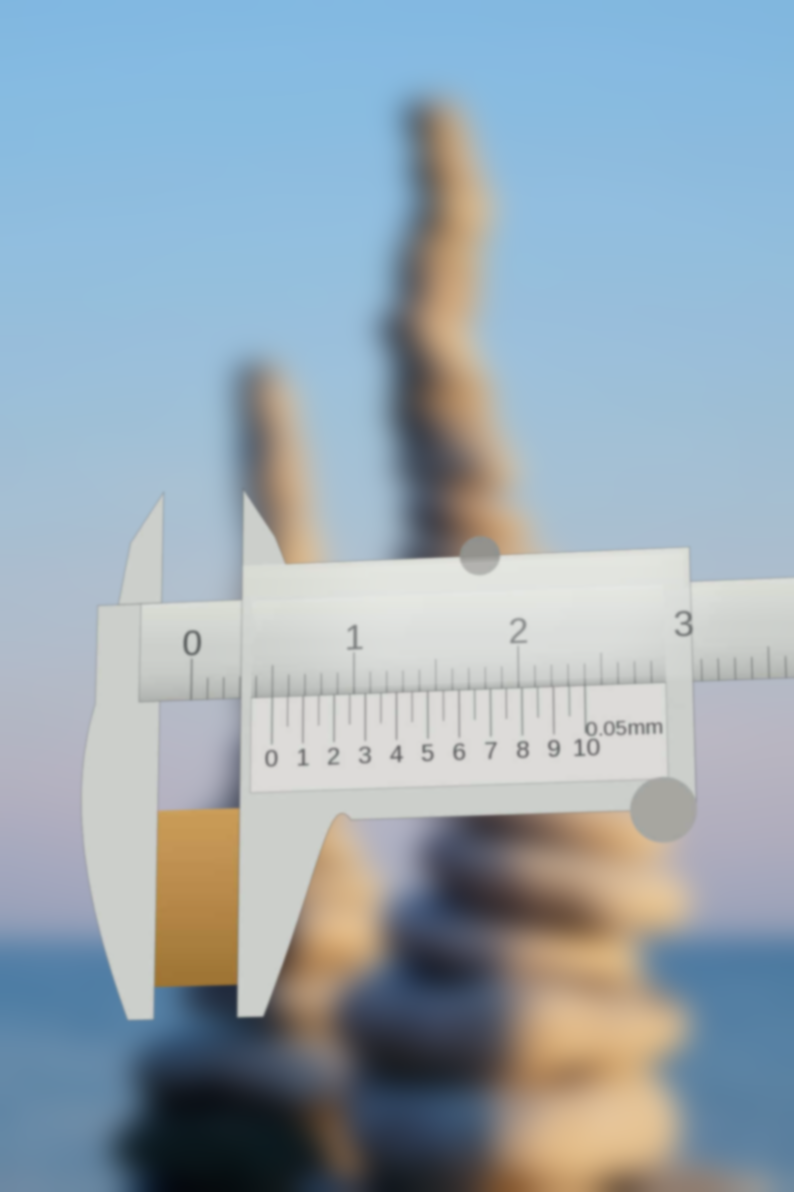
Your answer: {"value": 5.0, "unit": "mm"}
